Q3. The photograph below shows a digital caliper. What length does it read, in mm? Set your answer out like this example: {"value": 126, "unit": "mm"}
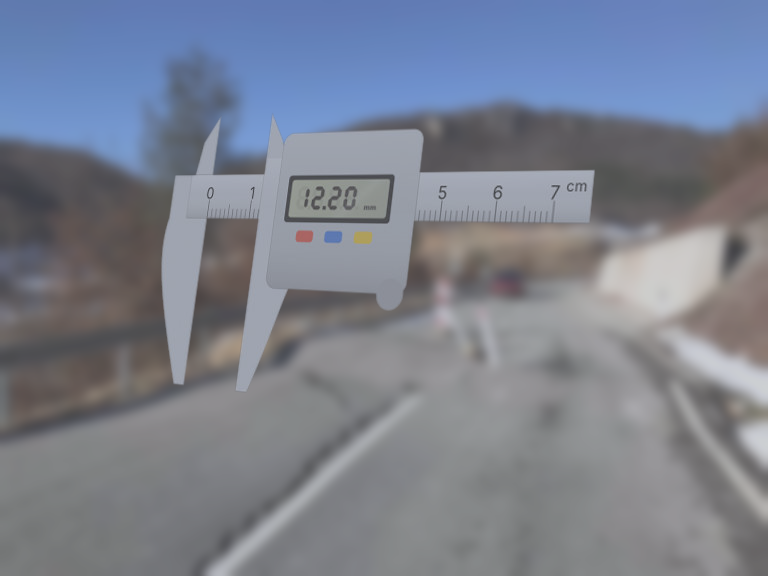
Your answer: {"value": 12.20, "unit": "mm"}
